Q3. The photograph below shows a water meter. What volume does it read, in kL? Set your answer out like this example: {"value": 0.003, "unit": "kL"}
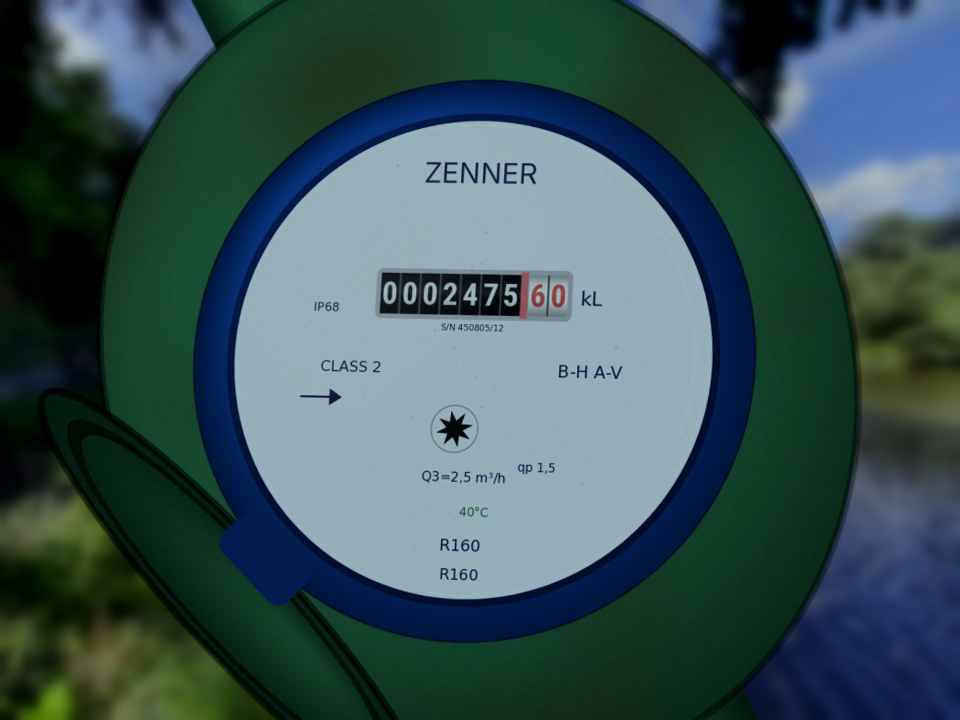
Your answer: {"value": 2475.60, "unit": "kL"}
